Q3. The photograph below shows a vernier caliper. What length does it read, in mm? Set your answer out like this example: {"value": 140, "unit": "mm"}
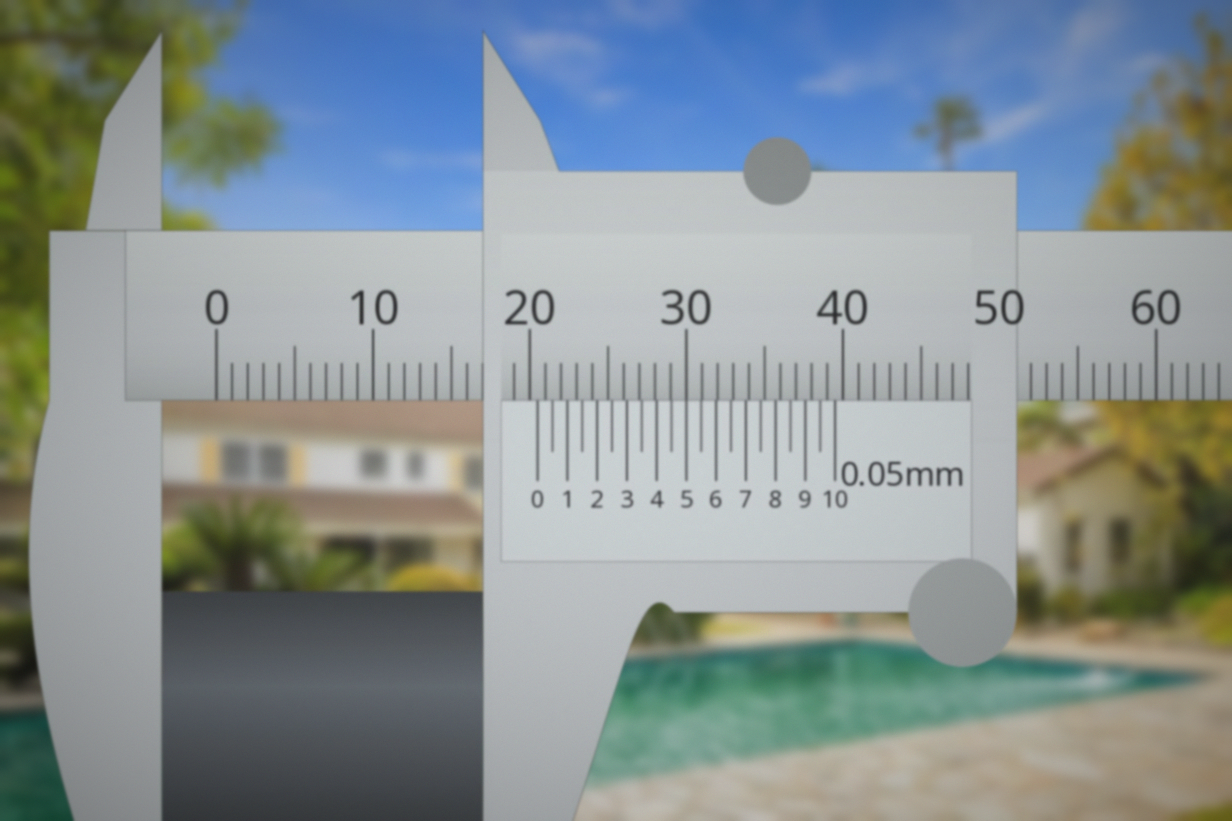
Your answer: {"value": 20.5, "unit": "mm"}
